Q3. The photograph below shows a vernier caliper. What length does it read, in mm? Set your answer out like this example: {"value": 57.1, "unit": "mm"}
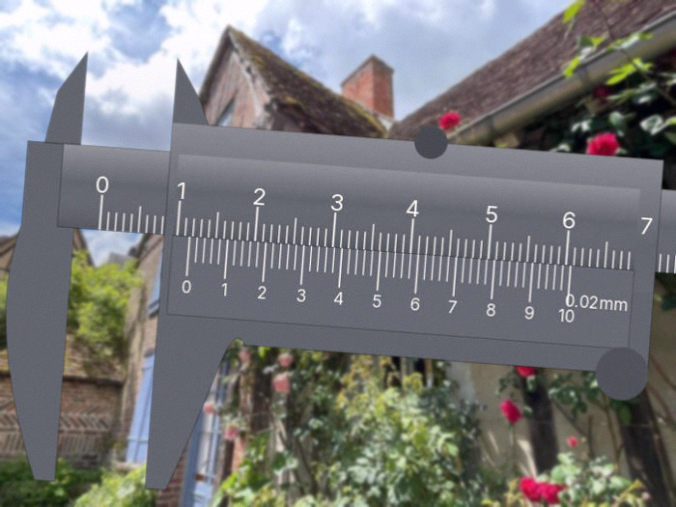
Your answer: {"value": 11.6, "unit": "mm"}
